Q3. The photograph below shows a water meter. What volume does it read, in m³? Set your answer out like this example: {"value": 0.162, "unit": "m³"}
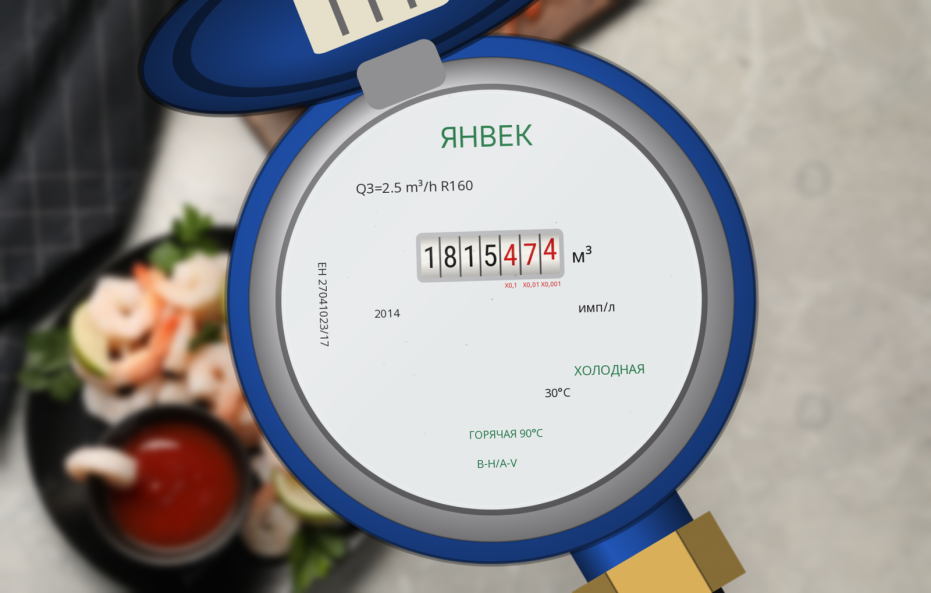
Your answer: {"value": 1815.474, "unit": "m³"}
